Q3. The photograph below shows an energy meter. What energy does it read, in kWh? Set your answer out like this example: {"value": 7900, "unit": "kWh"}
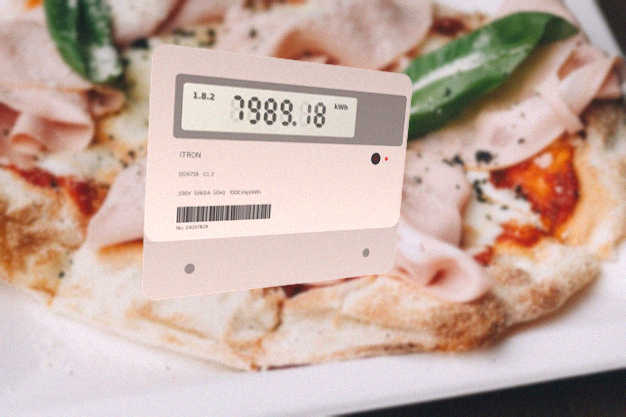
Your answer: {"value": 7989.18, "unit": "kWh"}
